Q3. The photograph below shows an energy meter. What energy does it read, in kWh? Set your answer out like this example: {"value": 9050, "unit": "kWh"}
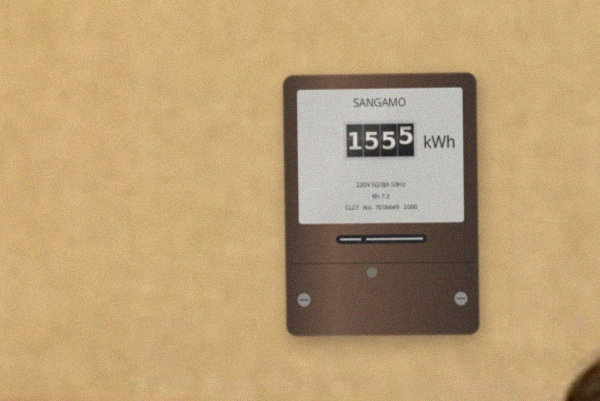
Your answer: {"value": 1555, "unit": "kWh"}
